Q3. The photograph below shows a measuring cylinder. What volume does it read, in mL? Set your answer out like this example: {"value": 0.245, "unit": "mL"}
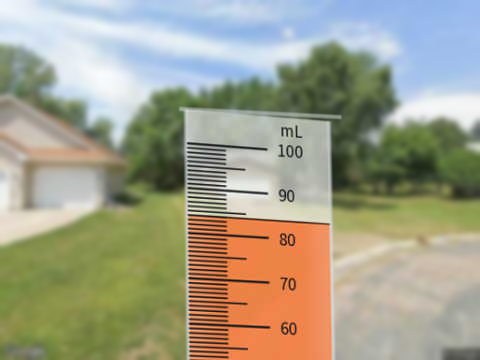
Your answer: {"value": 84, "unit": "mL"}
